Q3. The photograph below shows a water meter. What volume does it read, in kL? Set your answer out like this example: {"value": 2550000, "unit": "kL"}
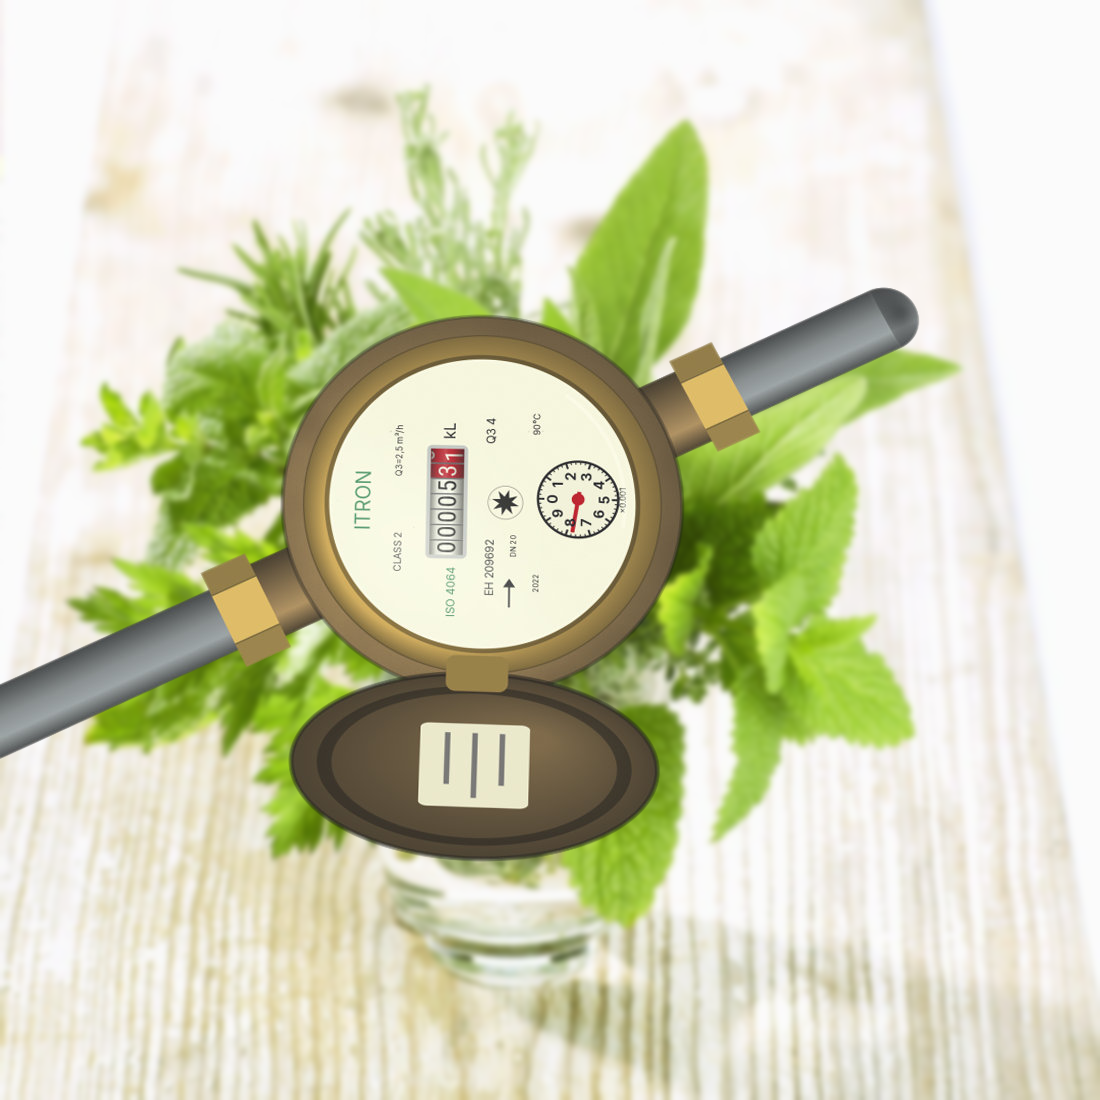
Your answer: {"value": 5.307, "unit": "kL"}
